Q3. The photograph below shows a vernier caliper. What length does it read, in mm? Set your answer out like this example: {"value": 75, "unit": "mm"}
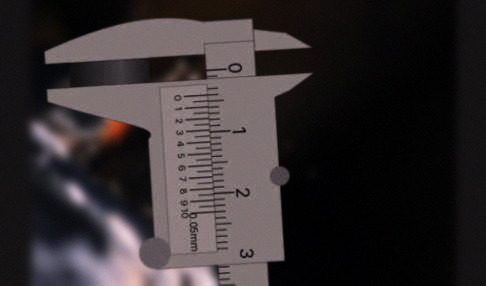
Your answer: {"value": 4.0, "unit": "mm"}
